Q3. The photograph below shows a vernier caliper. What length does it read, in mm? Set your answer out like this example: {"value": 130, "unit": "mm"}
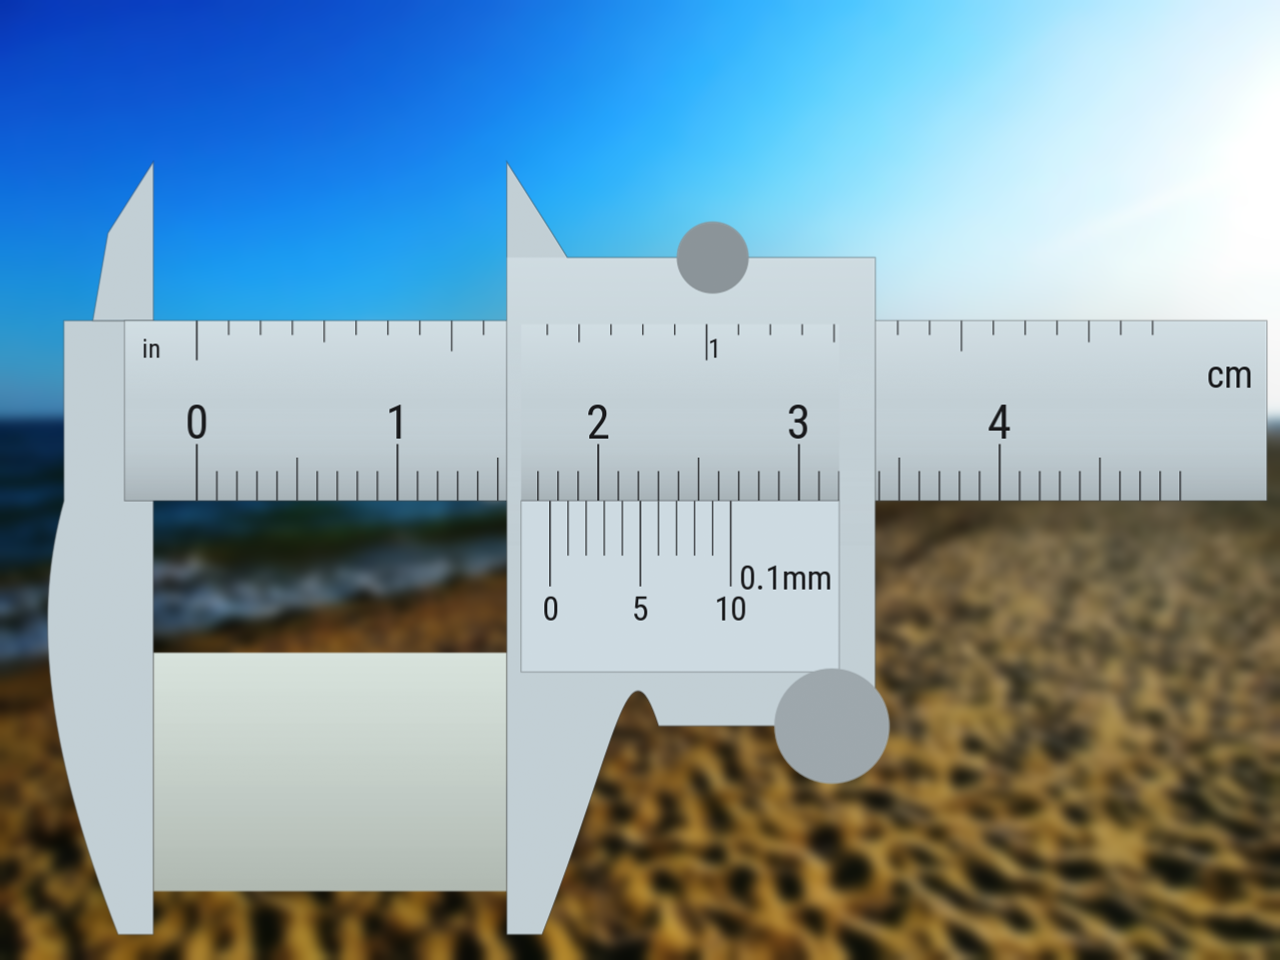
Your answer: {"value": 17.6, "unit": "mm"}
